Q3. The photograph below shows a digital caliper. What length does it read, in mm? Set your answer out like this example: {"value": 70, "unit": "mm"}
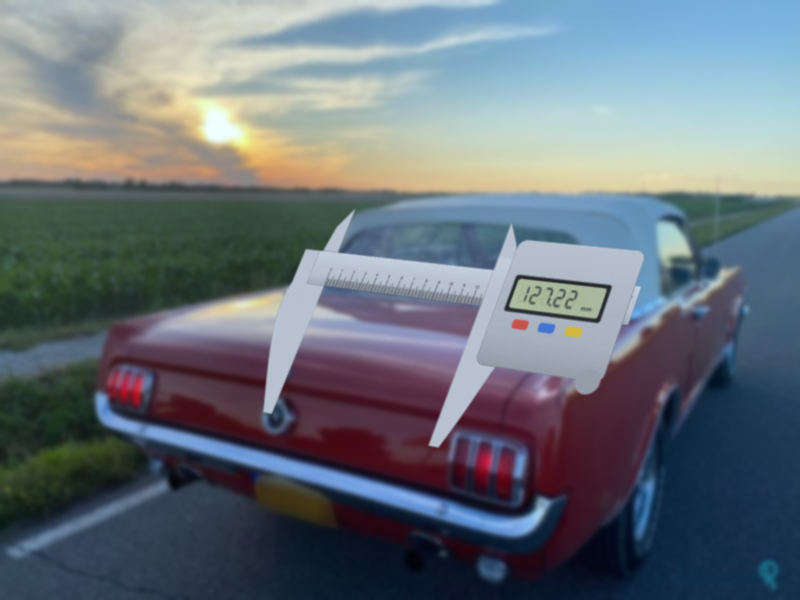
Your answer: {"value": 127.22, "unit": "mm"}
